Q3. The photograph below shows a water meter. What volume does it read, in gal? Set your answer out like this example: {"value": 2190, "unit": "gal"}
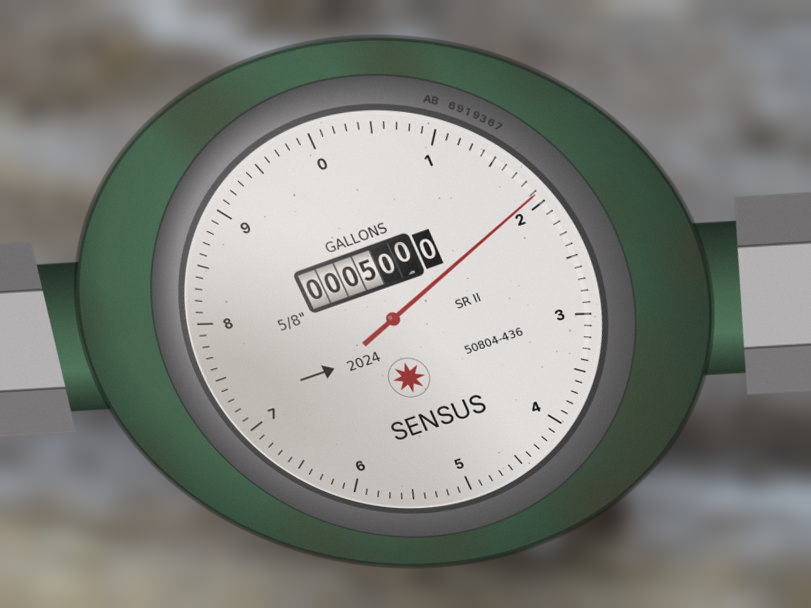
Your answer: {"value": 5001.9, "unit": "gal"}
